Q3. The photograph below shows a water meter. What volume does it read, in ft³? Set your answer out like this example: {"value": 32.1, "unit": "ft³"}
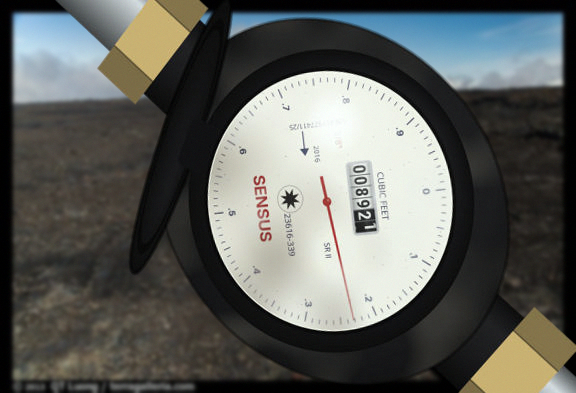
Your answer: {"value": 8921.23, "unit": "ft³"}
